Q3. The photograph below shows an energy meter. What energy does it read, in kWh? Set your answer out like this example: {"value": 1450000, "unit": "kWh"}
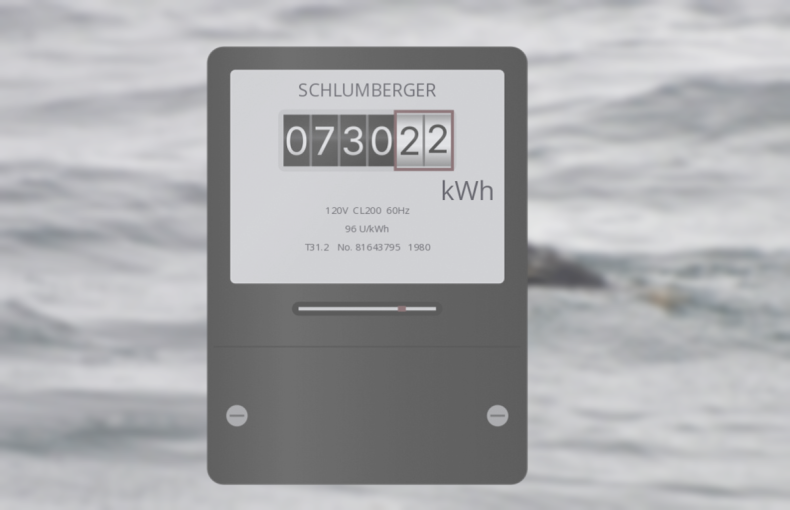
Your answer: {"value": 730.22, "unit": "kWh"}
